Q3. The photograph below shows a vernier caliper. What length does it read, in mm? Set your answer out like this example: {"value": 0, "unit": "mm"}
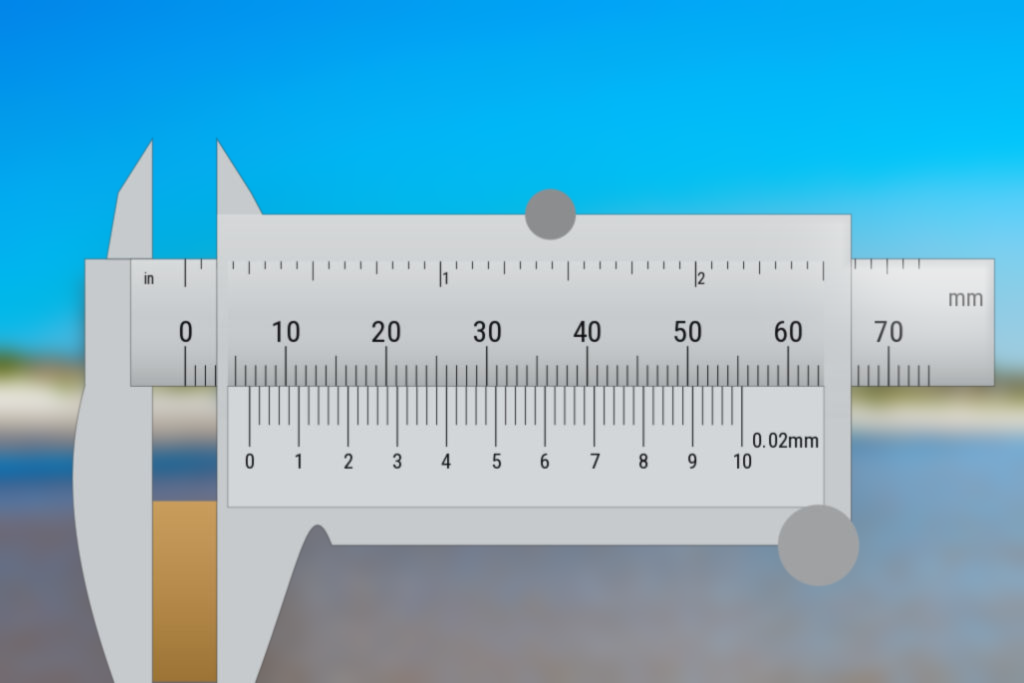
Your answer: {"value": 6.4, "unit": "mm"}
